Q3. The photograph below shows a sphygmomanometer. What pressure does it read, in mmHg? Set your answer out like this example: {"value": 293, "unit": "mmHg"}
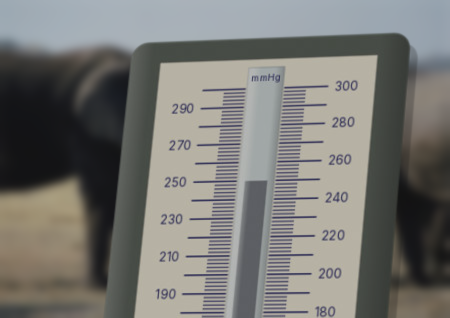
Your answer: {"value": 250, "unit": "mmHg"}
